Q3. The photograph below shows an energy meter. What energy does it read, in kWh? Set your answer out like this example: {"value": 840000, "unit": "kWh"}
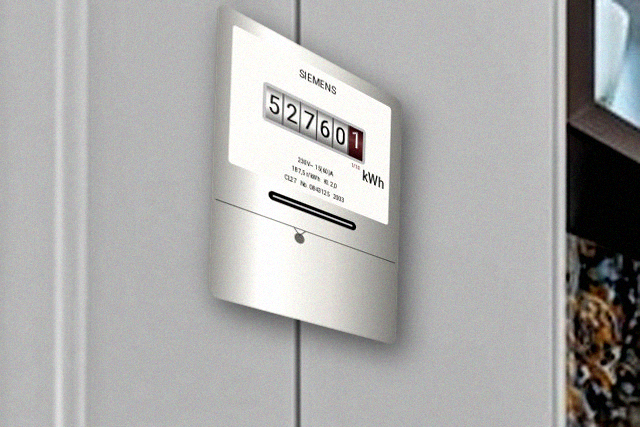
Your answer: {"value": 52760.1, "unit": "kWh"}
